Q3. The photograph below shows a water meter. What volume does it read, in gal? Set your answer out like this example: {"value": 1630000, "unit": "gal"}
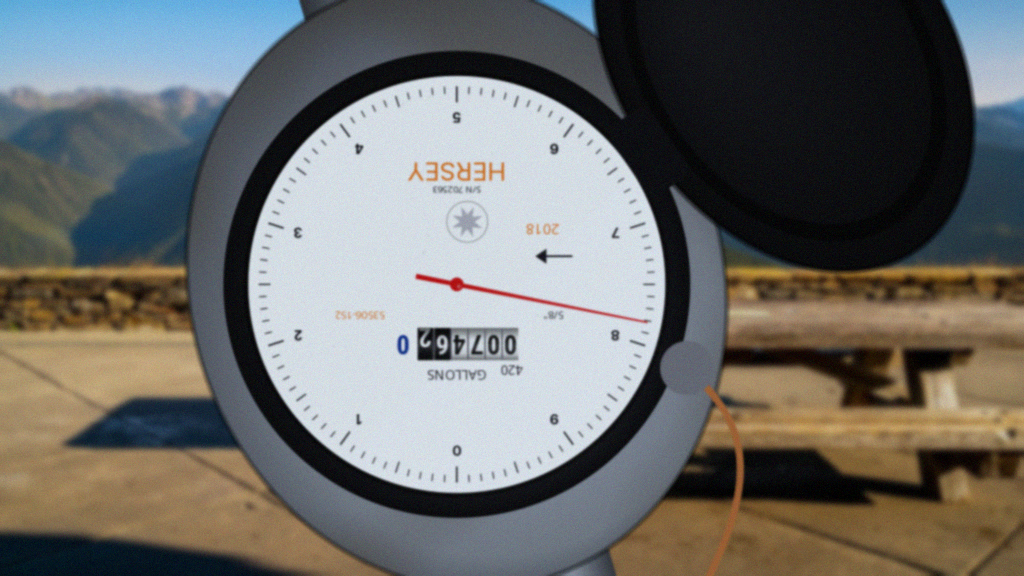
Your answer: {"value": 74617.8, "unit": "gal"}
